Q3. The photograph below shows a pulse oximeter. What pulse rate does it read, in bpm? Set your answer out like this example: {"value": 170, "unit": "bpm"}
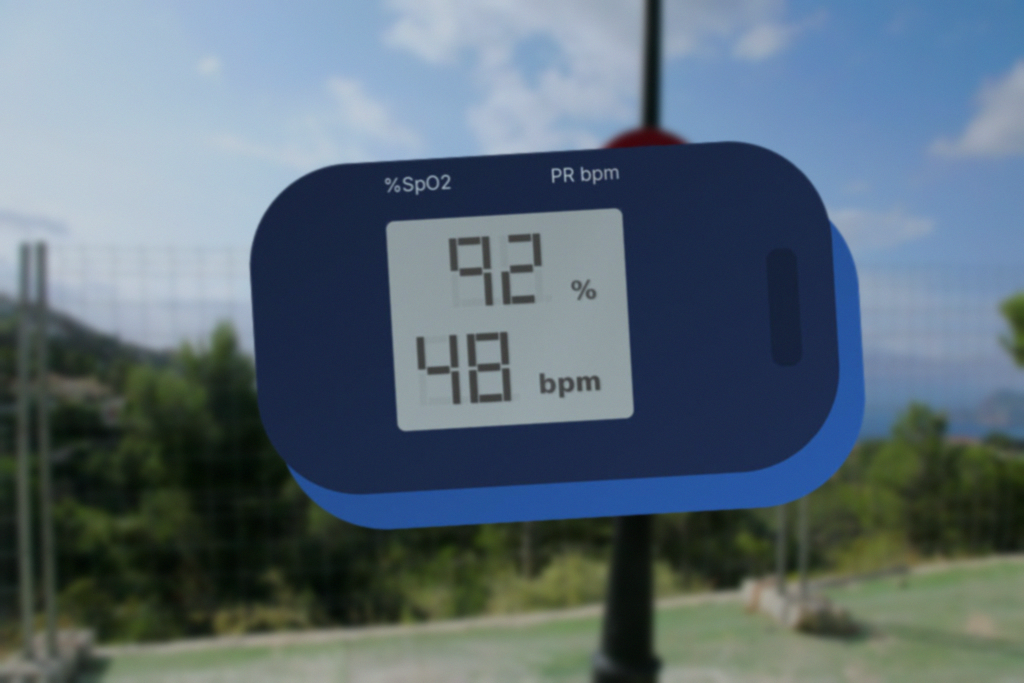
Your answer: {"value": 48, "unit": "bpm"}
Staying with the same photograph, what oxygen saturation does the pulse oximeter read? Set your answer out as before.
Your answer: {"value": 92, "unit": "%"}
